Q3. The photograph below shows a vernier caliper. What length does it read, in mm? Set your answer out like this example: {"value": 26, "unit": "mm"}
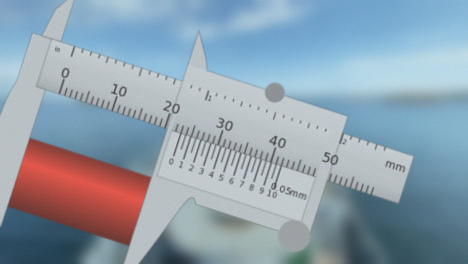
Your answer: {"value": 23.0, "unit": "mm"}
